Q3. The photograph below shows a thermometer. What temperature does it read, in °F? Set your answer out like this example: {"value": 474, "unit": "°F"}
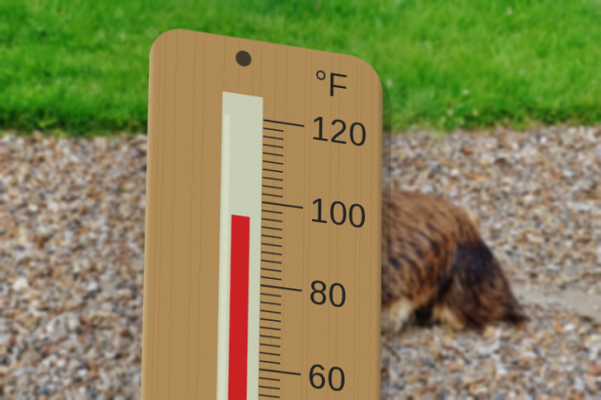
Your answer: {"value": 96, "unit": "°F"}
